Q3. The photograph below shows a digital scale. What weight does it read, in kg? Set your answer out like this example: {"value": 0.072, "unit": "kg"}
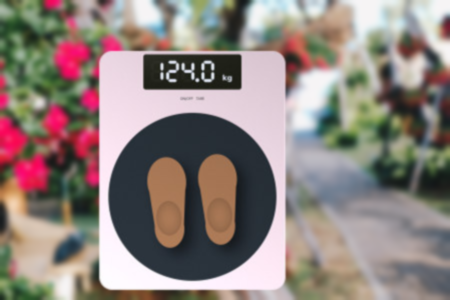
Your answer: {"value": 124.0, "unit": "kg"}
